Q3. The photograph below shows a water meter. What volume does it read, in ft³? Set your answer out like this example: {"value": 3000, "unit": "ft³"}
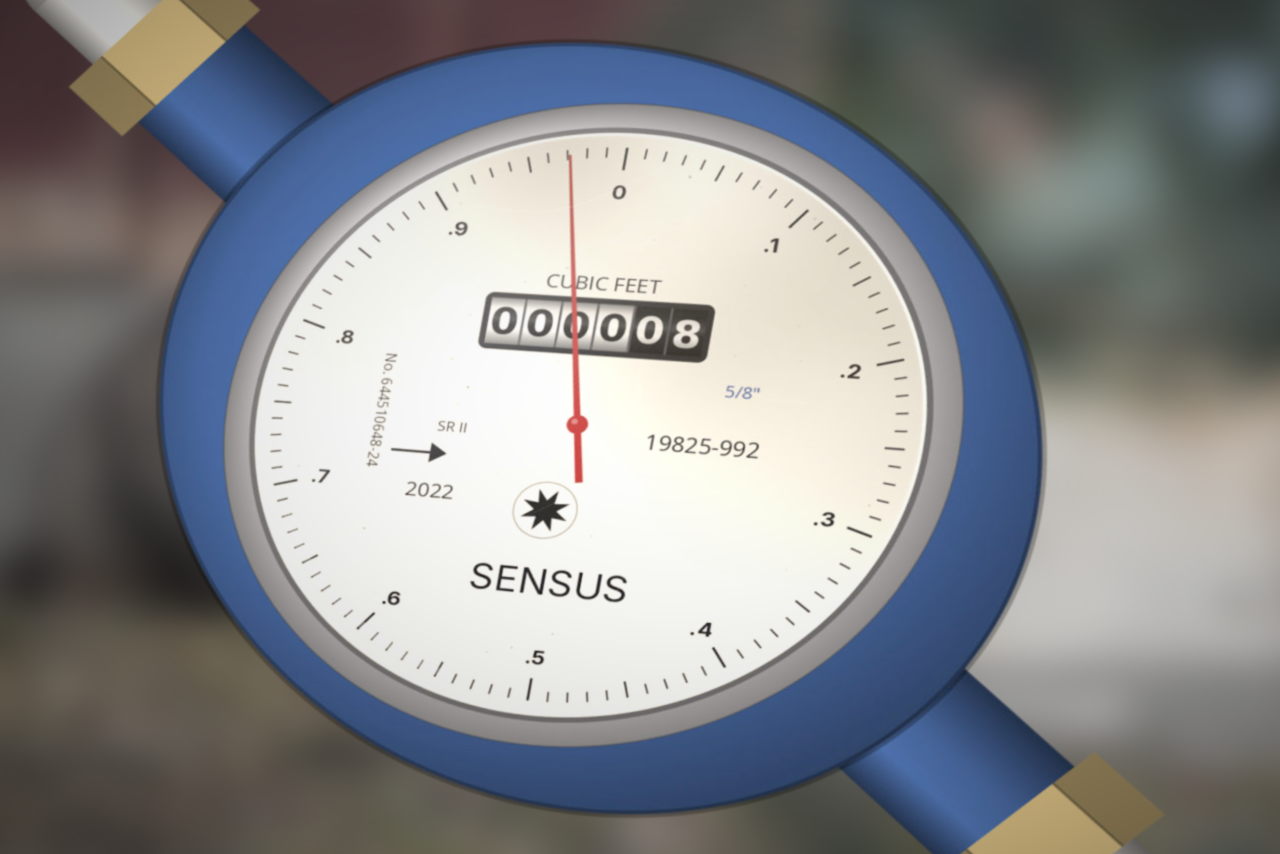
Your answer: {"value": 7.97, "unit": "ft³"}
